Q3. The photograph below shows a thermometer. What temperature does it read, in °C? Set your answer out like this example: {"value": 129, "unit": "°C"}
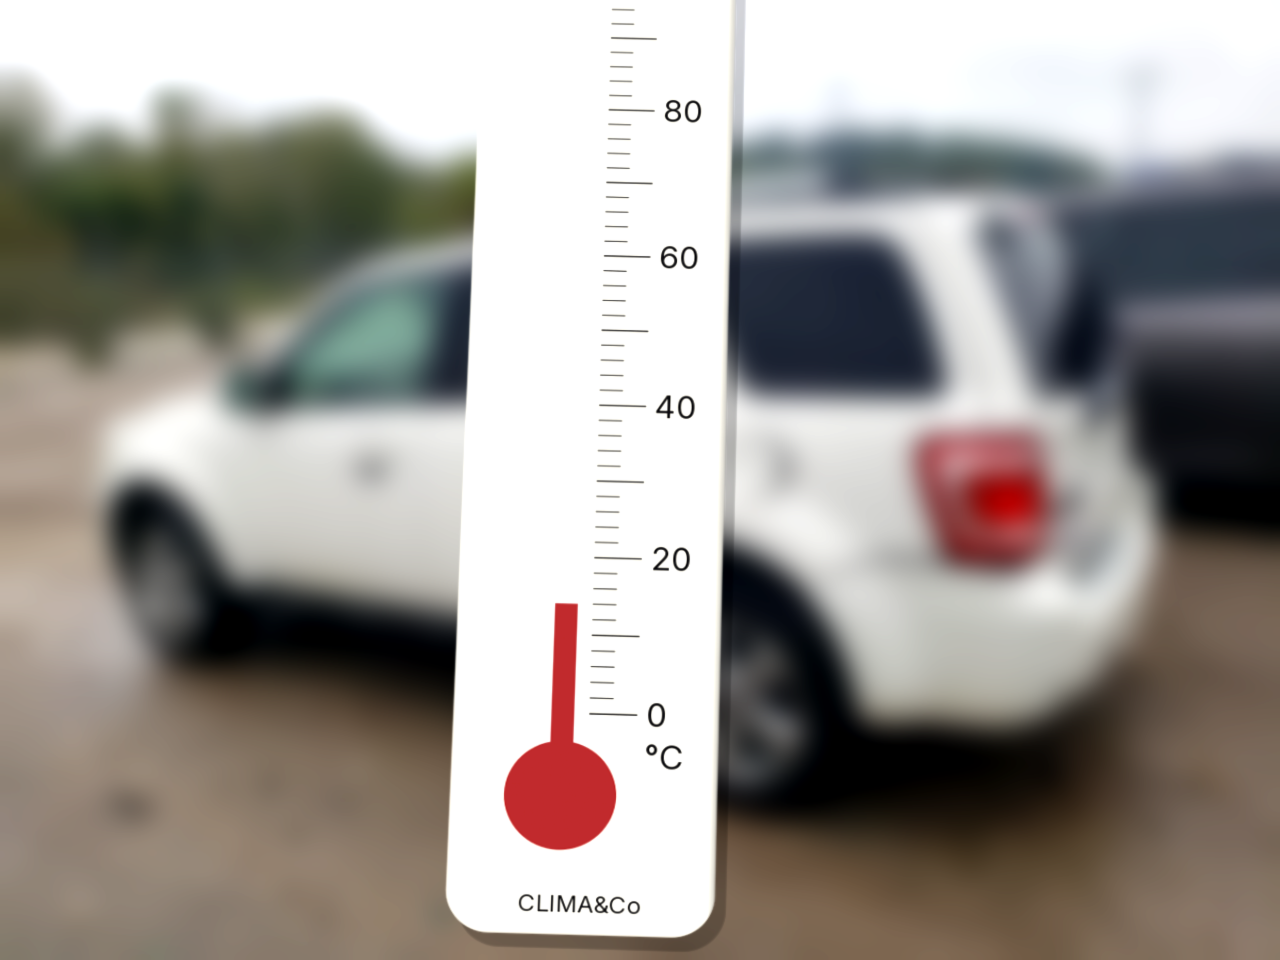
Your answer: {"value": 14, "unit": "°C"}
